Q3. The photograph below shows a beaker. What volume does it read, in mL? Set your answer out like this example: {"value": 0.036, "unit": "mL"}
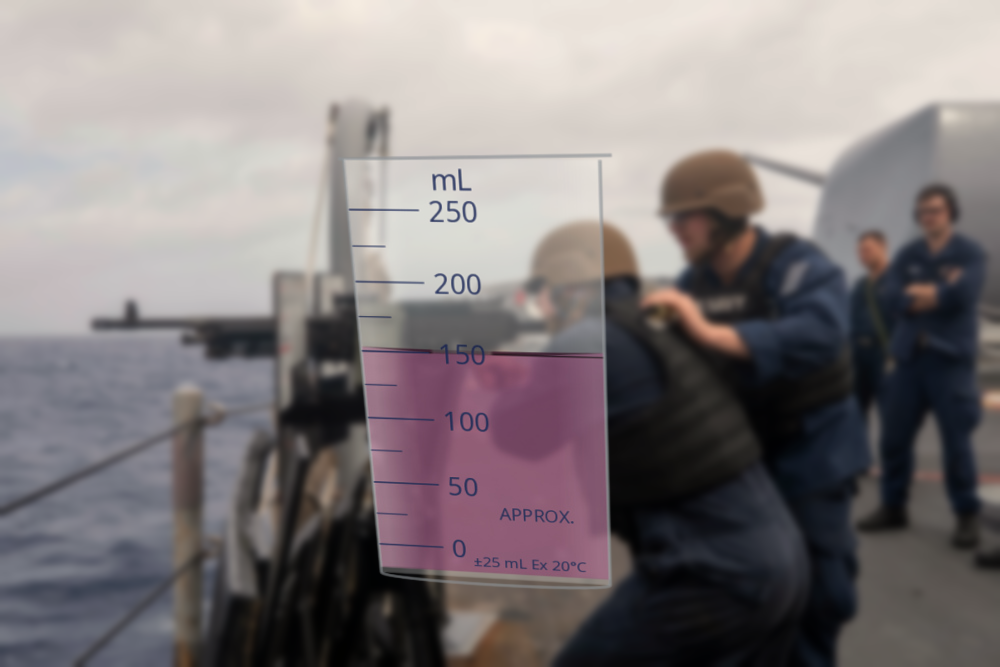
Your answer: {"value": 150, "unit": "mL"}
